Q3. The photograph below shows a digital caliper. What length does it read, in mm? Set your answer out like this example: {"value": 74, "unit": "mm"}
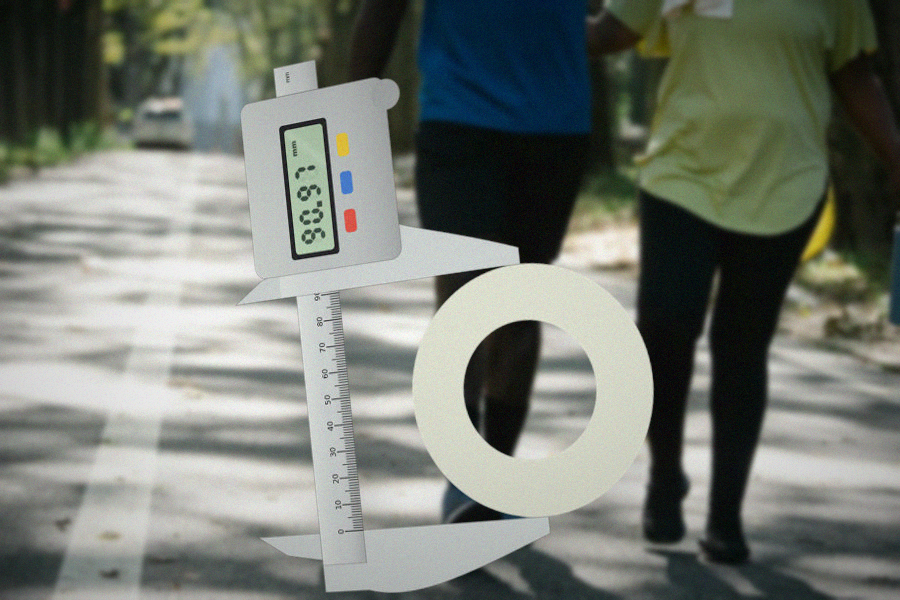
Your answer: {"value": 90.97, "unit": "mm"}
